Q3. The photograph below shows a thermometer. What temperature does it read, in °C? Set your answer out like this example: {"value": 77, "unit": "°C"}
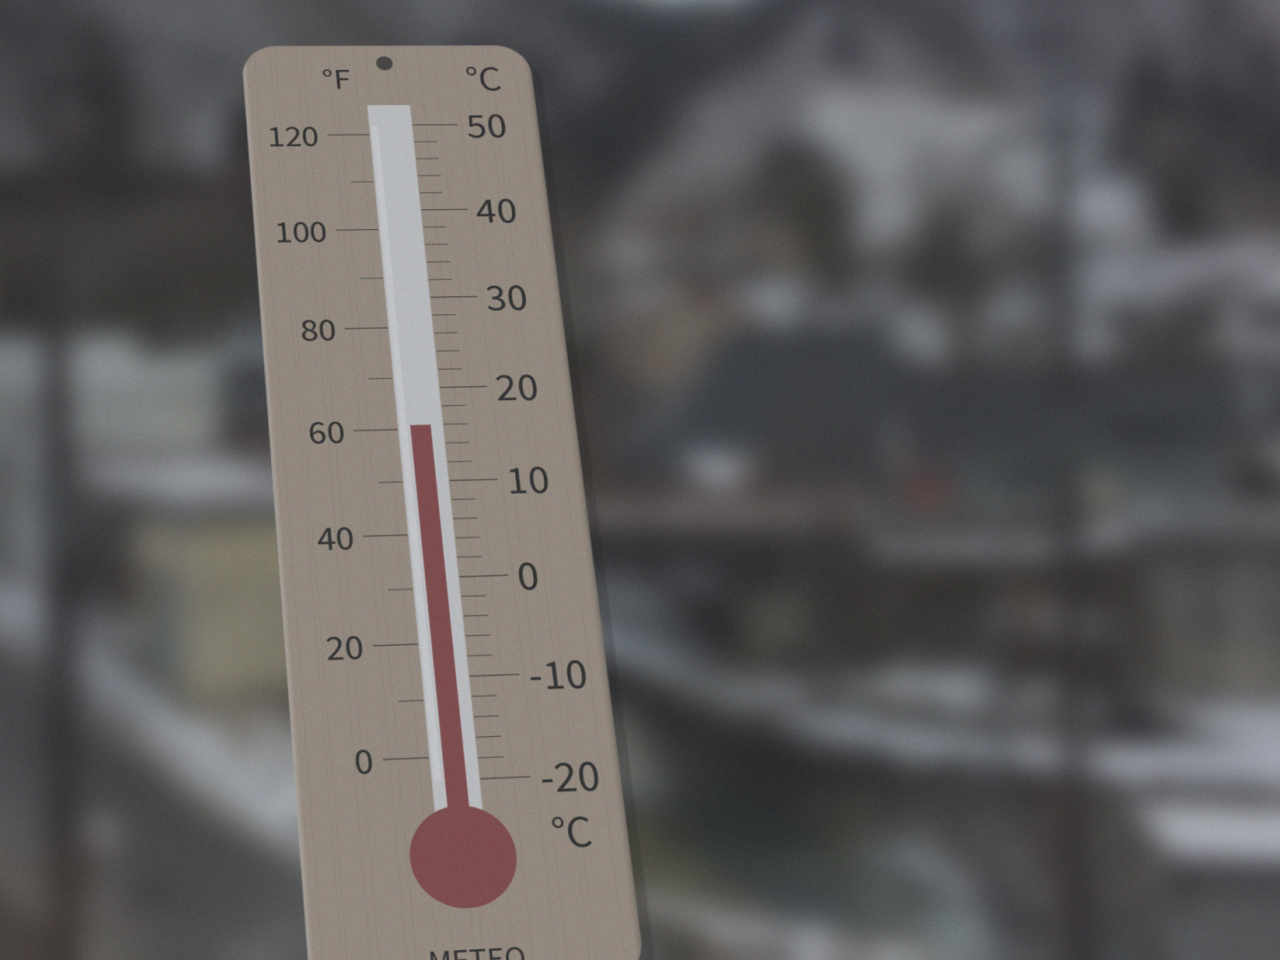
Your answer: {"value": 16, "unit": "°C"}
